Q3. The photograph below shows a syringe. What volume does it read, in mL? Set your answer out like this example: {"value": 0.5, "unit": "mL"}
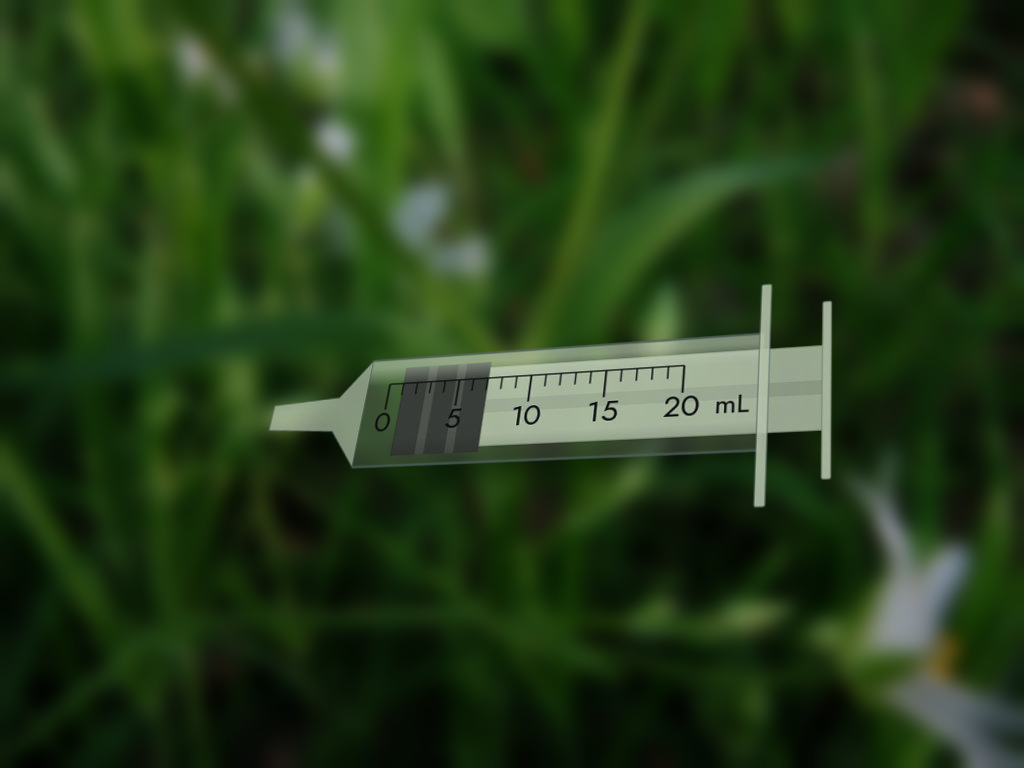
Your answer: {"value": 1, "unit": "mL"}
